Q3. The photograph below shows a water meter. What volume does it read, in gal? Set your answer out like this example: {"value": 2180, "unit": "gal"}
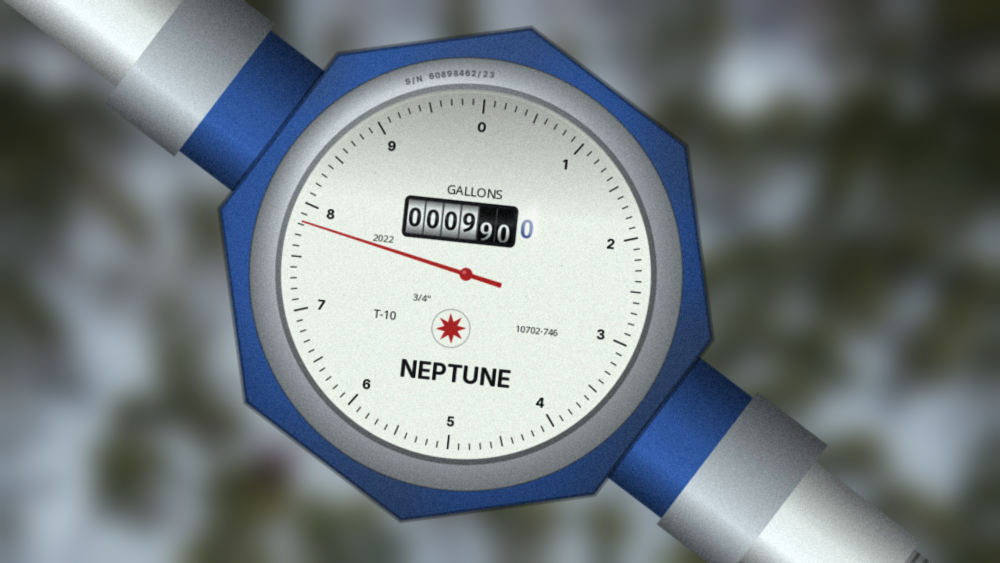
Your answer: {"value": 9897.8, "unit": "gal"}
